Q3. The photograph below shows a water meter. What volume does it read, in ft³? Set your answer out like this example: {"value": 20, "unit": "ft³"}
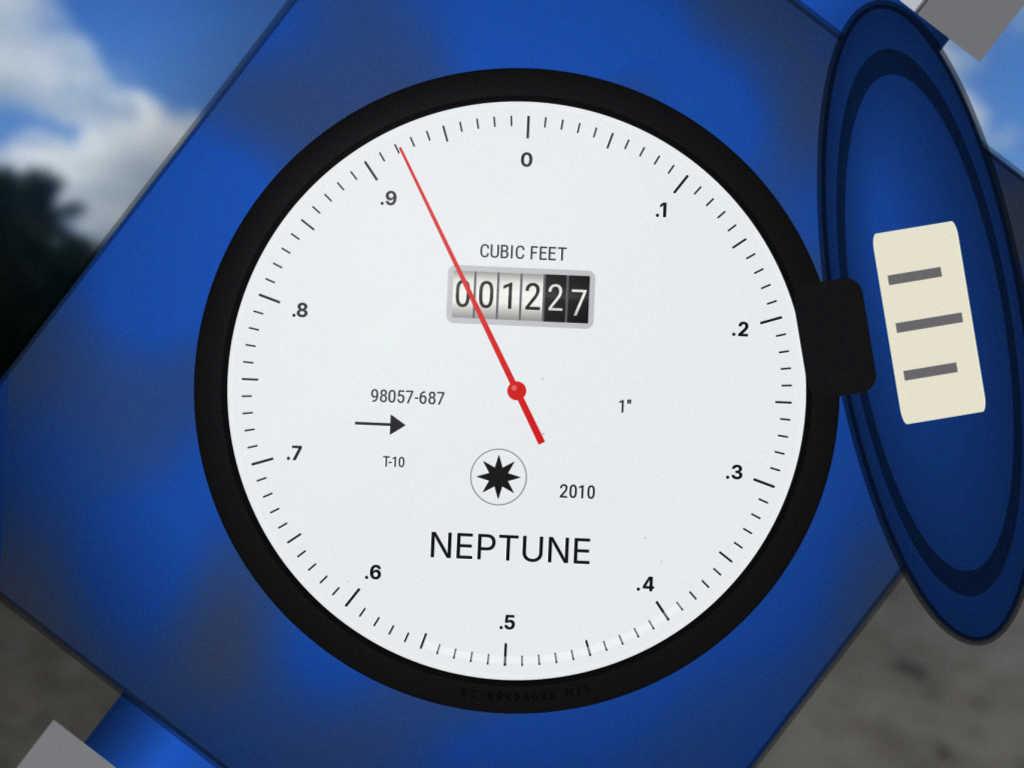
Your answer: {"value": 1226.92, "unit": "ft³"}
